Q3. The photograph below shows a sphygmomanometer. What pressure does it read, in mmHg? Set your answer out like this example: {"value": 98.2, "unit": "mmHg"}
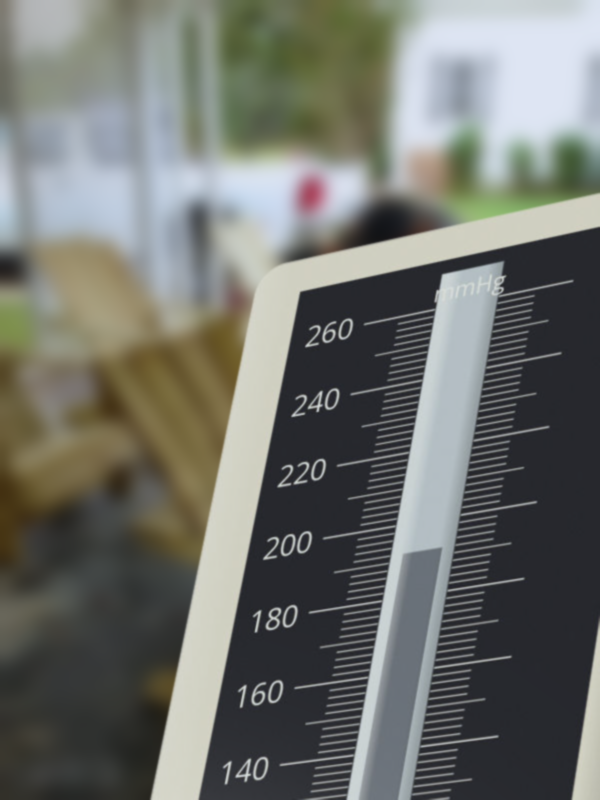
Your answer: {"value": 192, "unit": "mmHg"}
